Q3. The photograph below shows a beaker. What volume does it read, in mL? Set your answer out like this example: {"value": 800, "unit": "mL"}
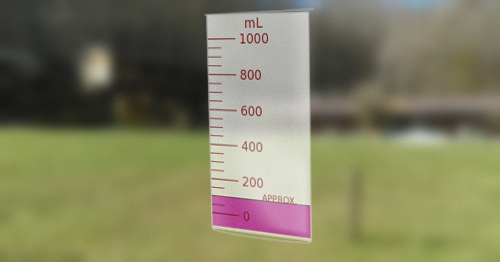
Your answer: {"value": 100, "unit": "mL"}
